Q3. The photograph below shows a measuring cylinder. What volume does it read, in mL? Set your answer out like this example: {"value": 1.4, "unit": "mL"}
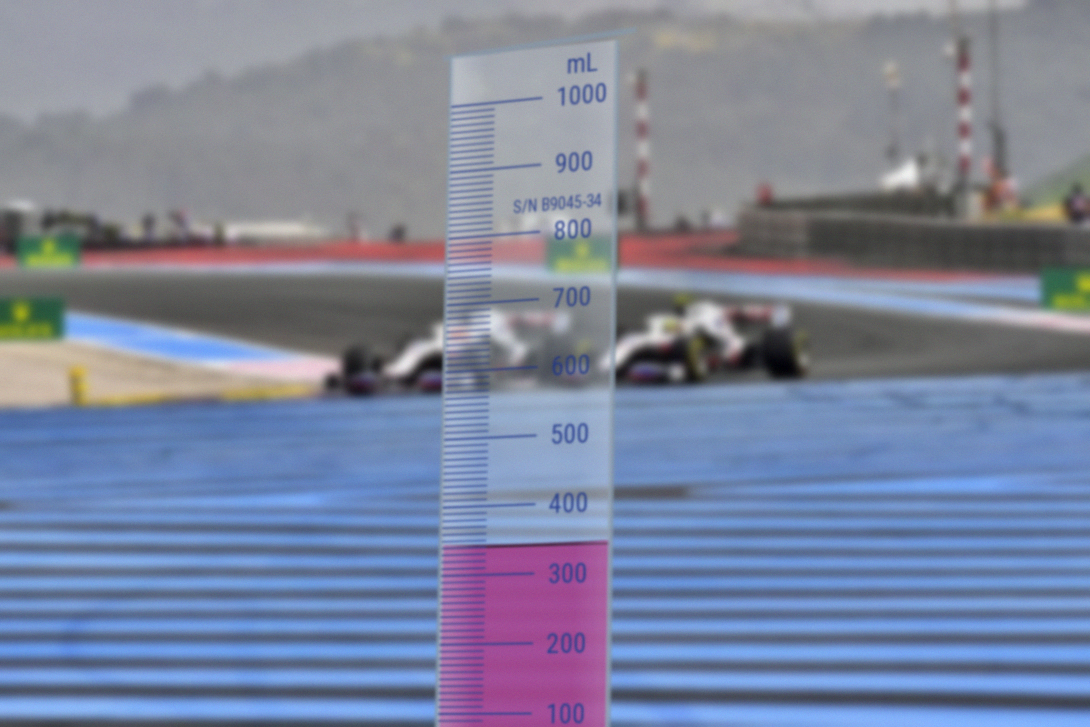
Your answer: {"value": 340, "unit": "mL"}
